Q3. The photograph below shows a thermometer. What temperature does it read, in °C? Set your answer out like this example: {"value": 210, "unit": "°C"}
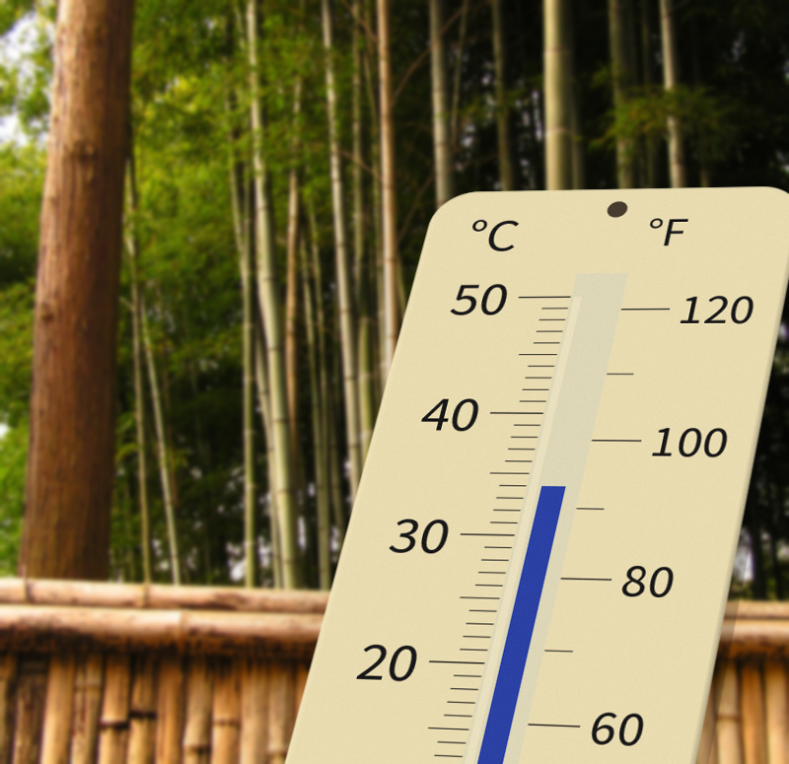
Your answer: {"value": 34, "unit": "°C"}
